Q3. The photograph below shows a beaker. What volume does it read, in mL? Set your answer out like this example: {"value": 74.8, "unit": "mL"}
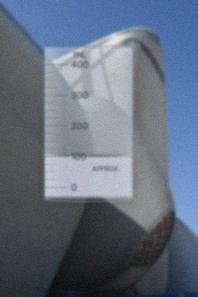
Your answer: {"value": 100, "unit": "mL"}
